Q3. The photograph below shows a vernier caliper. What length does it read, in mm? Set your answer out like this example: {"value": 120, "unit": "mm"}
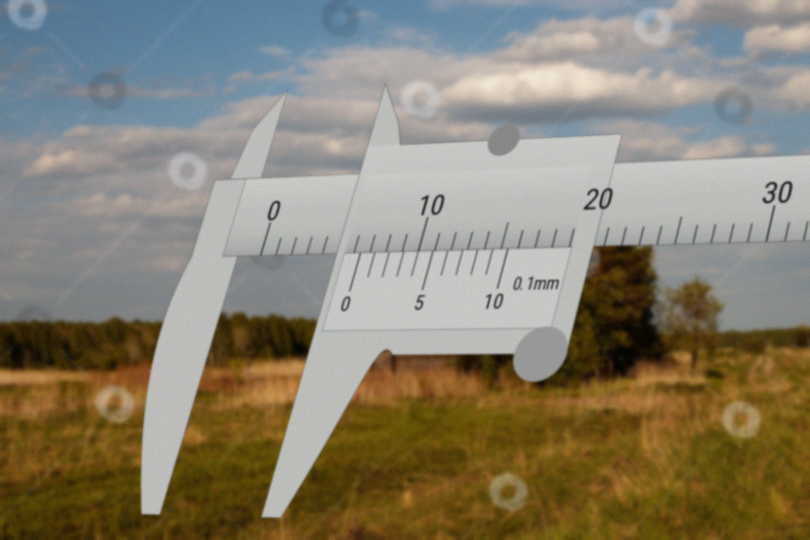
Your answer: {"value": 6.4, "unit": "mm"}
